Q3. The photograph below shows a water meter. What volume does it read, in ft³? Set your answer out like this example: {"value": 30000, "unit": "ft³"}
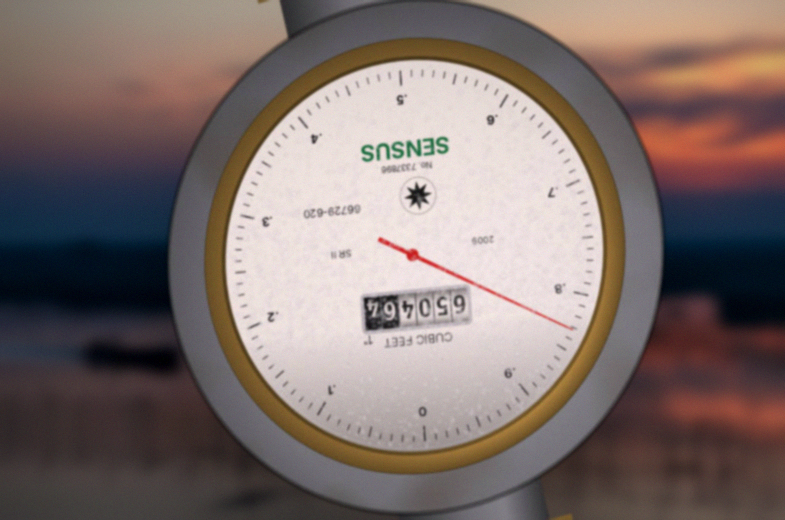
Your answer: {"value": 650463.83, "unit": "ft³"}
